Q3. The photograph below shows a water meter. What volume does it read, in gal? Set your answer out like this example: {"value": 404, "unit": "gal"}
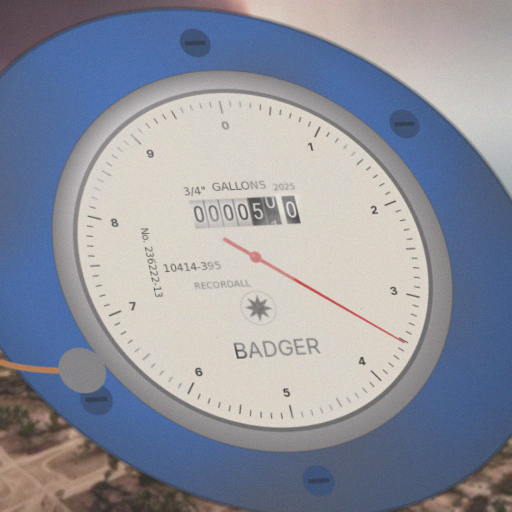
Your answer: {"value": 503.5, "unit": "gal"}
